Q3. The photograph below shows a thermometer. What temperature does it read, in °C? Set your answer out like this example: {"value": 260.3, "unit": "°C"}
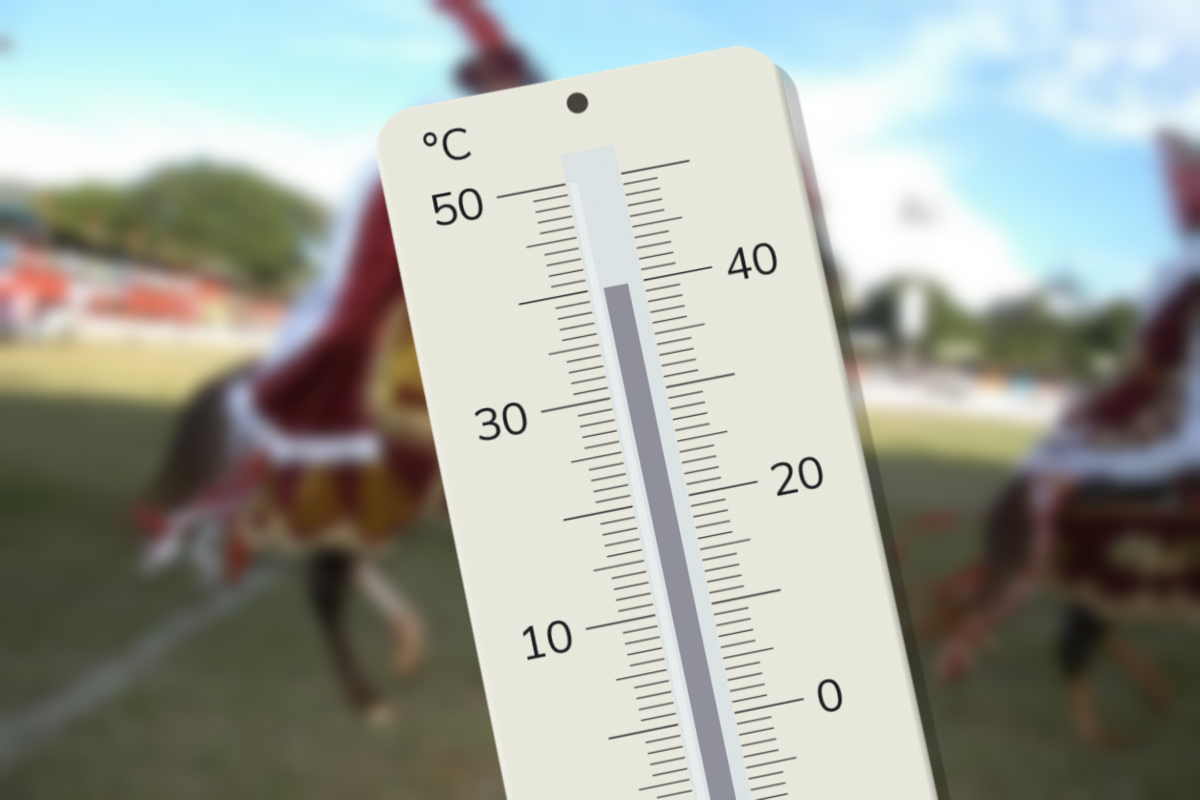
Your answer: {"value": 40, "unit": "°C"}
